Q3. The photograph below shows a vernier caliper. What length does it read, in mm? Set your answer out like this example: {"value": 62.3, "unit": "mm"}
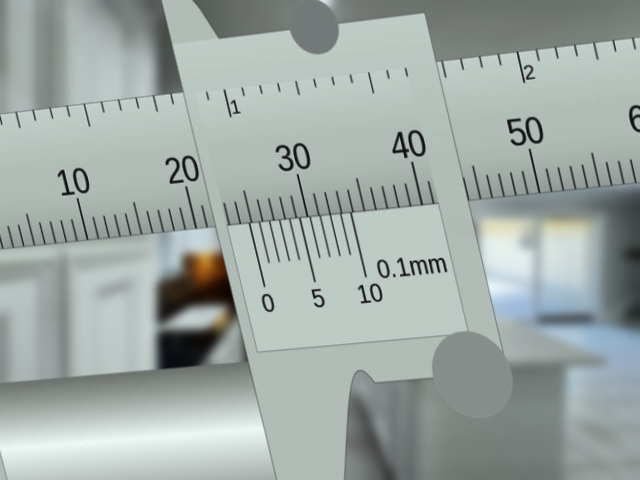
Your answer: {"value": 24.8, "unit": "mm"}
